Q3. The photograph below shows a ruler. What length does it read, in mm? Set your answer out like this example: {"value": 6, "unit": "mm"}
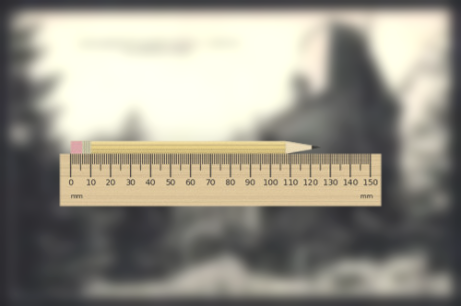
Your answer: {"value": 125, "unit": "mm"}
